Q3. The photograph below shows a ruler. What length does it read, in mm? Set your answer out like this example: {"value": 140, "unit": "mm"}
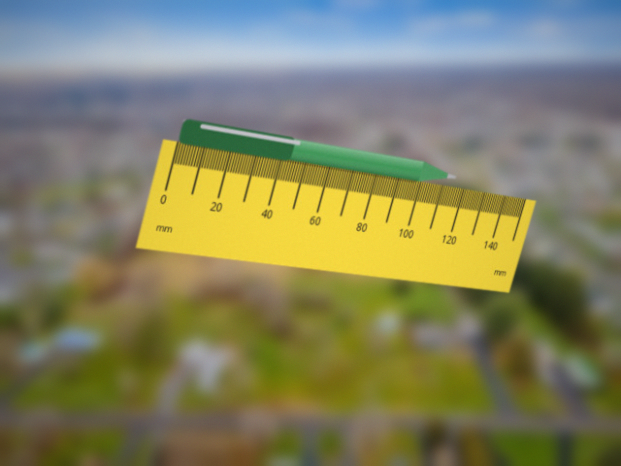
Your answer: {"value": 115, "unit": "mm"}
